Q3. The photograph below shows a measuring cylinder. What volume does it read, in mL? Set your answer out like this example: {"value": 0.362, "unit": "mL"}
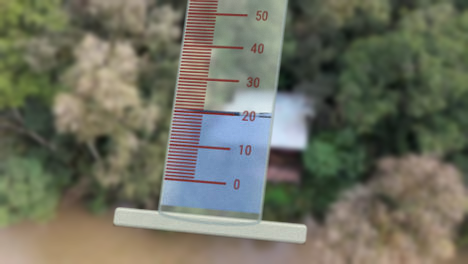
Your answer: {"value": 20, "unit": "mL"}
